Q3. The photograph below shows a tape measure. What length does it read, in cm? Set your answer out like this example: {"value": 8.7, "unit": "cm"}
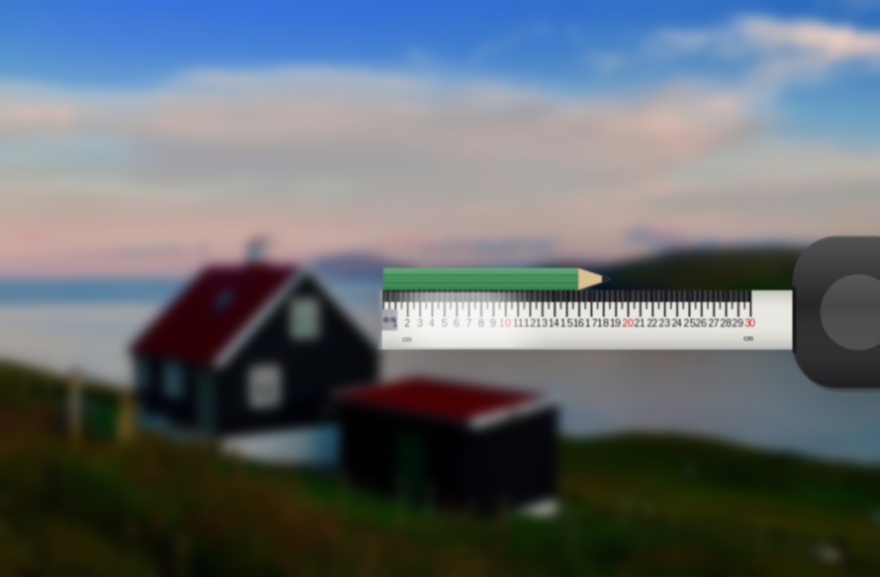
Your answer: {"value": 18.5, "unit": "cm"}
